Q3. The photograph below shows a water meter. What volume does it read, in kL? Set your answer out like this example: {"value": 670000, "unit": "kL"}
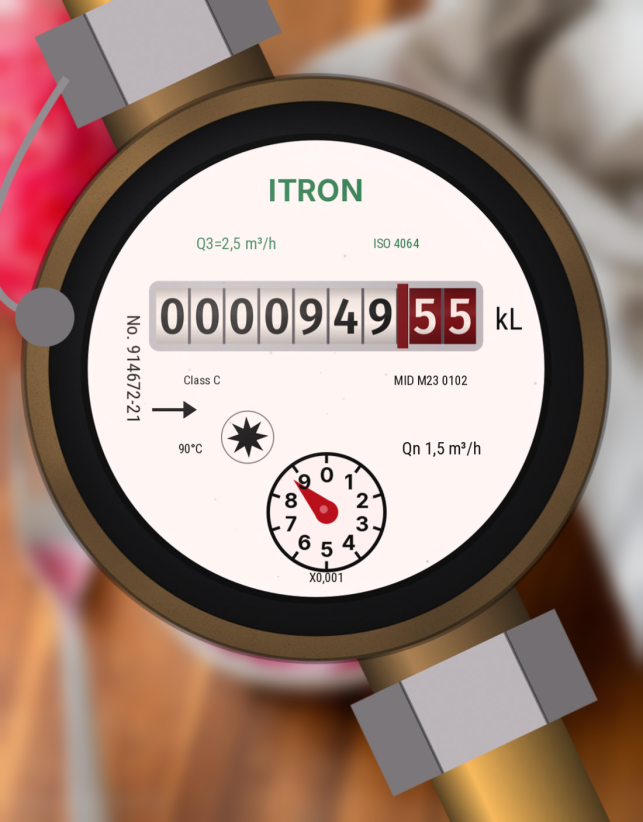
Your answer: {"value": 949.558, "unit": "kL"}
